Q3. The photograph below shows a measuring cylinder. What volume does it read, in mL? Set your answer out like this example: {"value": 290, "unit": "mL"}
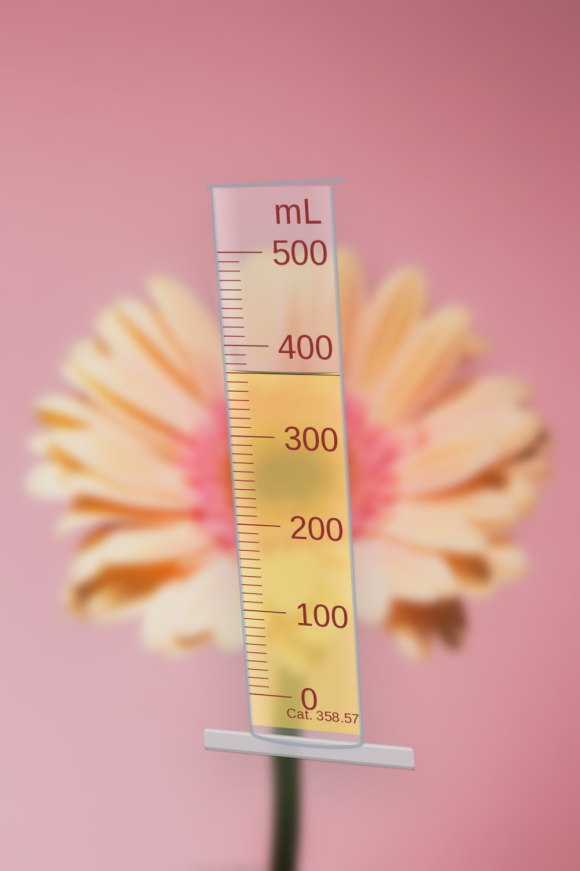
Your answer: {"value": 370, "unit": "mL"}
